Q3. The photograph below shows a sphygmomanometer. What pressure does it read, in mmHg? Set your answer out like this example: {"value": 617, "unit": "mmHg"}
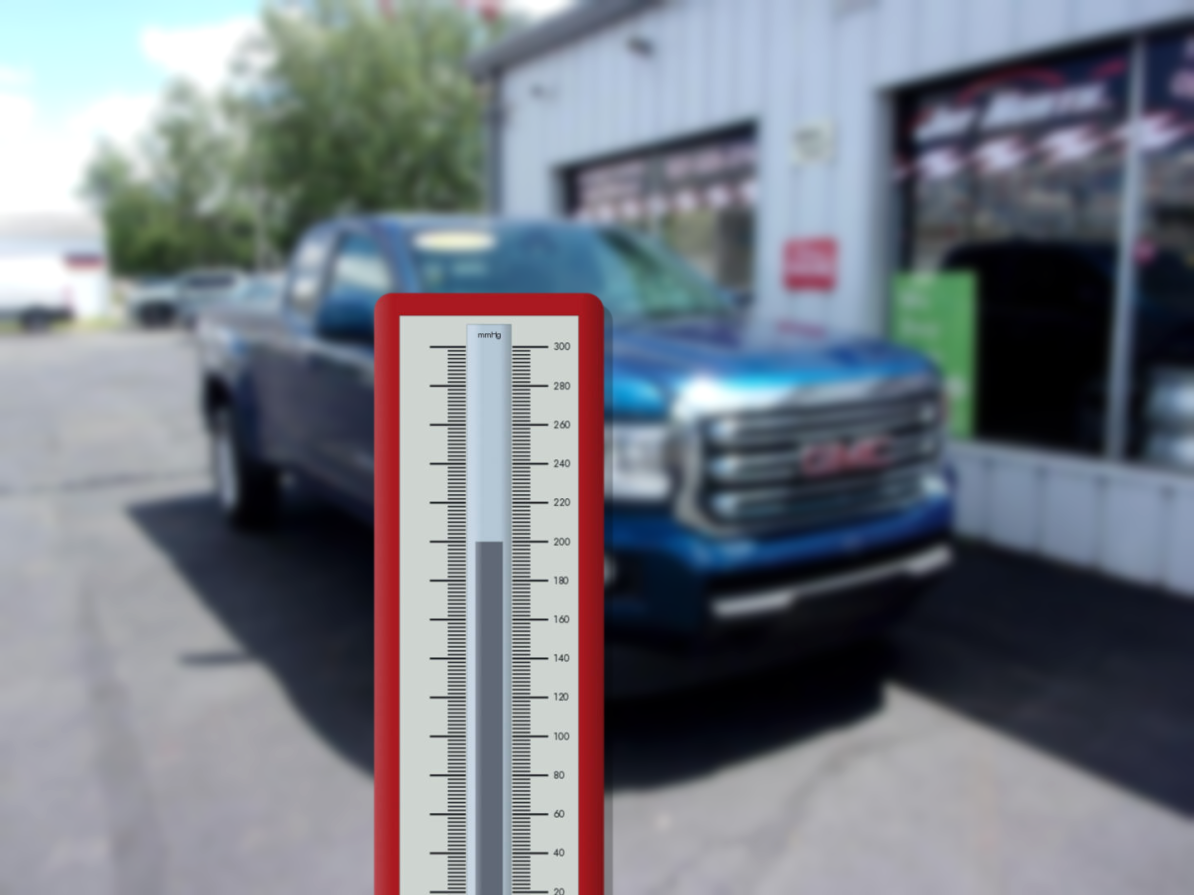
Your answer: {"value": 200, "unit": "mmHg"}
